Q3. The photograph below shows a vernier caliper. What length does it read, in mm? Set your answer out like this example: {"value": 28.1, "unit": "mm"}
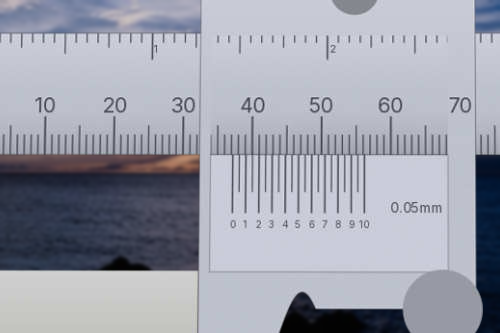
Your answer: {"value": 37.2, "unit": "mm"}
